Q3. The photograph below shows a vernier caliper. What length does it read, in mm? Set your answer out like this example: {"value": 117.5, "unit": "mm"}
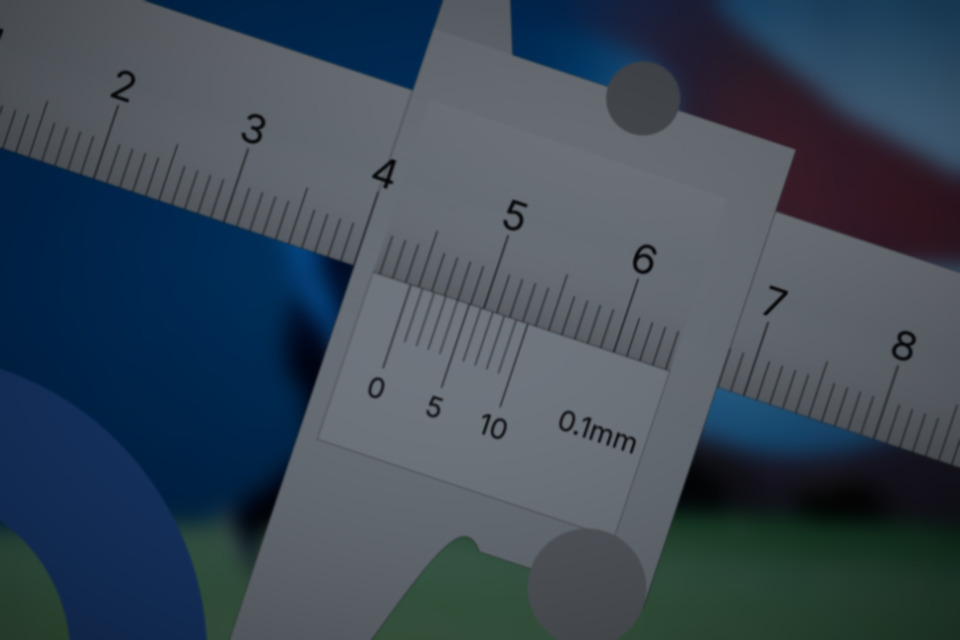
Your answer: {"value": 44.4, "unit": "mm"}
